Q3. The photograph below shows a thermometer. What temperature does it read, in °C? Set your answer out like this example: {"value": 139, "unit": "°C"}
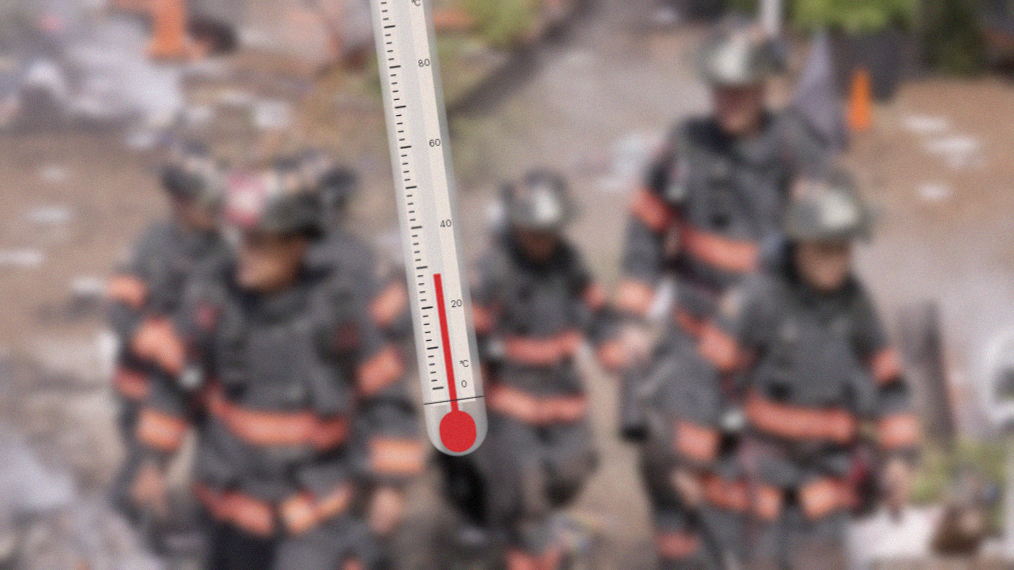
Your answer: {"value": 28, "unit": "°C"}
